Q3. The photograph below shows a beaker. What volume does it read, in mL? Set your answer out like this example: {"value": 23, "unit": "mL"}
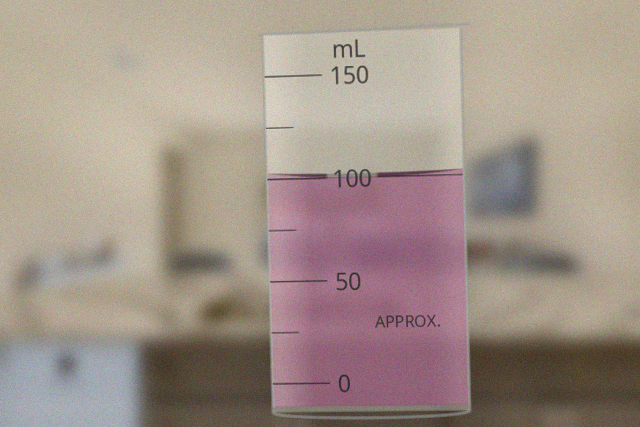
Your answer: {"value": 100, "unit": "mL"}
